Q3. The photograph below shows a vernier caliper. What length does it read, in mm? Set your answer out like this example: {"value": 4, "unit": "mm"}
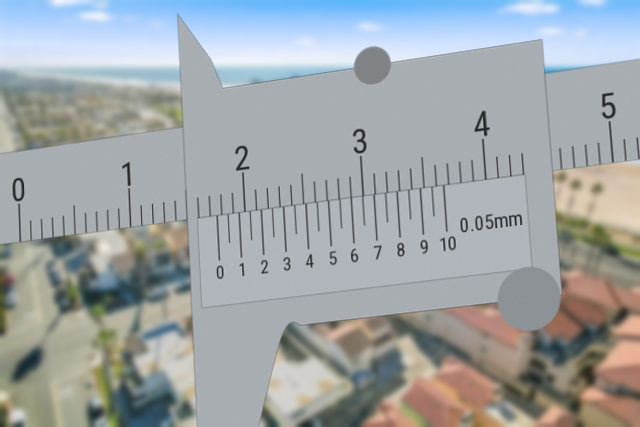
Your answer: {"value": 17.6, "unit": "mm"}
